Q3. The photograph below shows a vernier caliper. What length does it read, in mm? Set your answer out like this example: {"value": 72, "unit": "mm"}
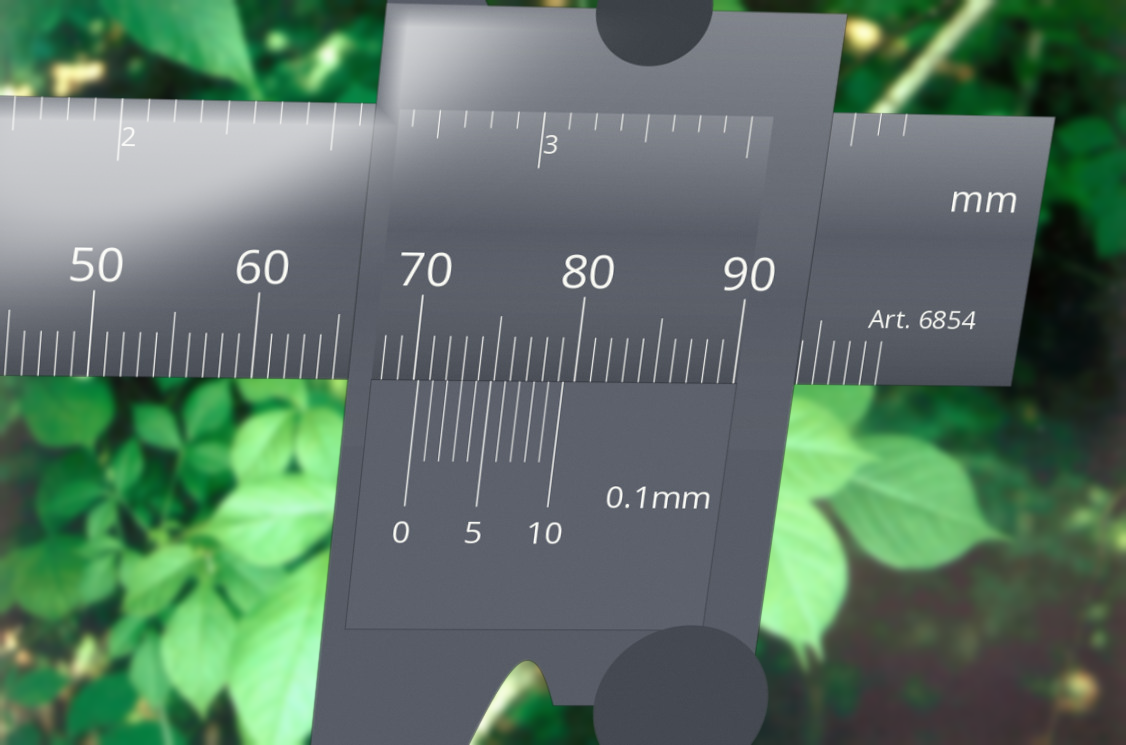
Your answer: {"value": 70.3, "unit": "mm"}
